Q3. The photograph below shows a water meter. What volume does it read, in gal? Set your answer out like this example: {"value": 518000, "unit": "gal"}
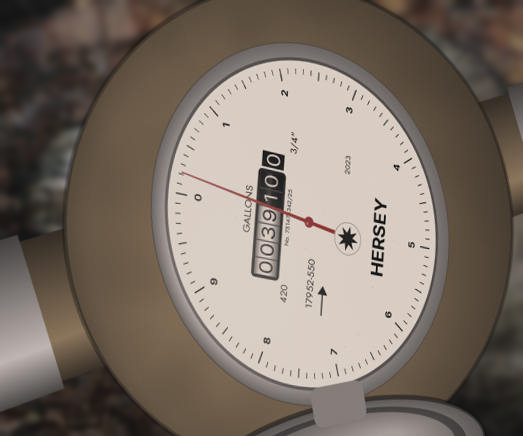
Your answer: {"value": 39100.2, "unit": "gal"}
